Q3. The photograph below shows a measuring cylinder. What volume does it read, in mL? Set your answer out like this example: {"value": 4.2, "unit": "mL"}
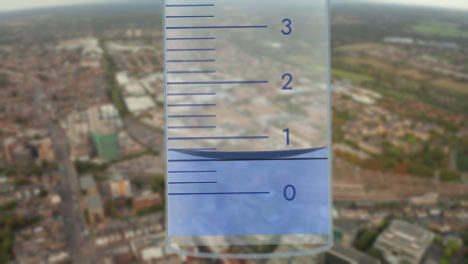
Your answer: {"value": 0.6, "unit": "mL"}
